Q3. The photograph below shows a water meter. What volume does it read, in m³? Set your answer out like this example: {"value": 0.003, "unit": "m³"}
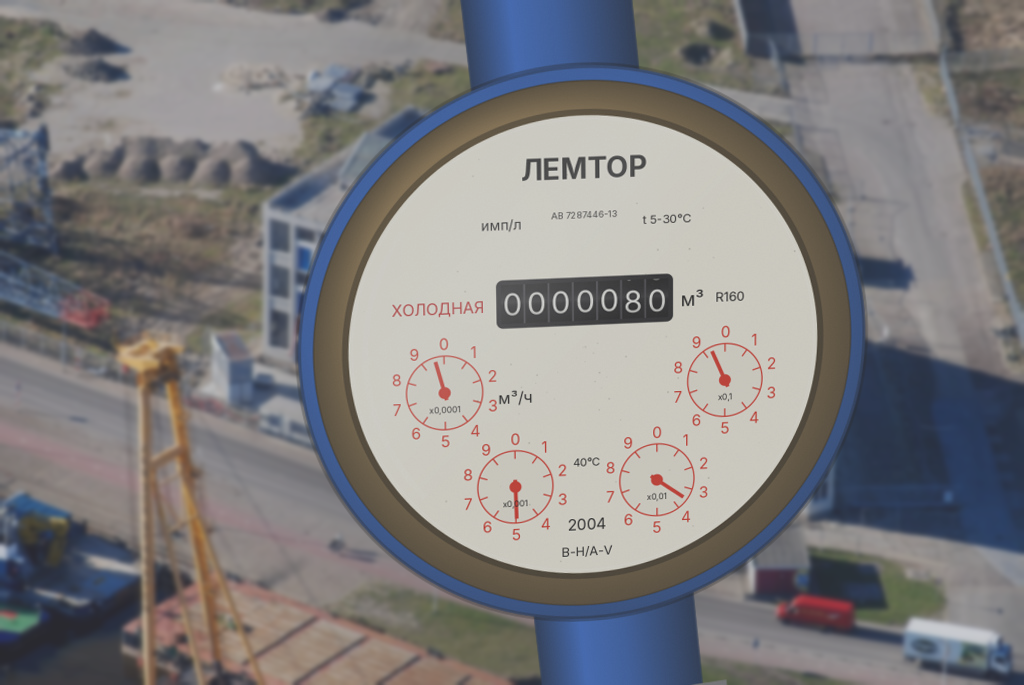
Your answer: {"value": 79.9349, "unit": "m³"}
